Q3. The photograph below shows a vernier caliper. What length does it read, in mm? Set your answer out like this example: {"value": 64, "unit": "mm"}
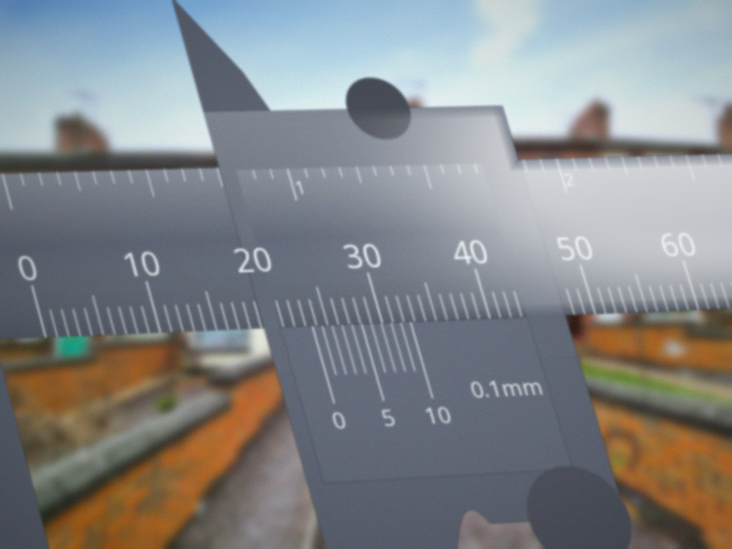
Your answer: {"value": 23.6, "unit": "mm"}
